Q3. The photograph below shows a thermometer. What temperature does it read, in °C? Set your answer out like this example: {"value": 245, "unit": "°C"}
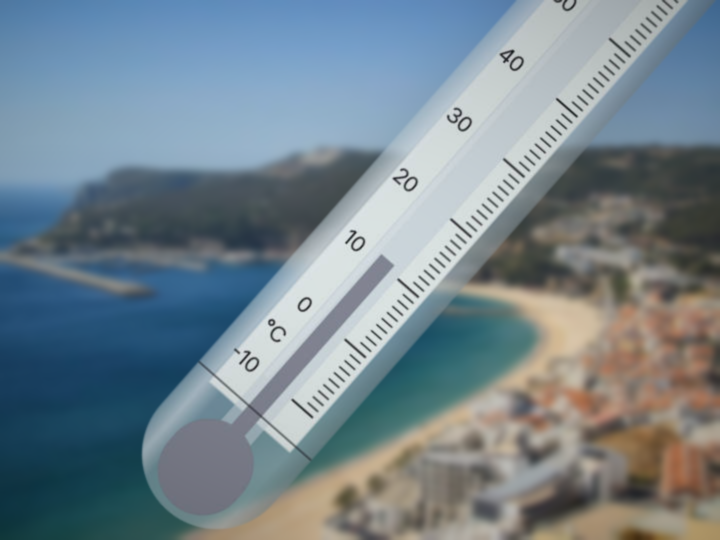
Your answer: {"value": 11, "unit": "°C"}
